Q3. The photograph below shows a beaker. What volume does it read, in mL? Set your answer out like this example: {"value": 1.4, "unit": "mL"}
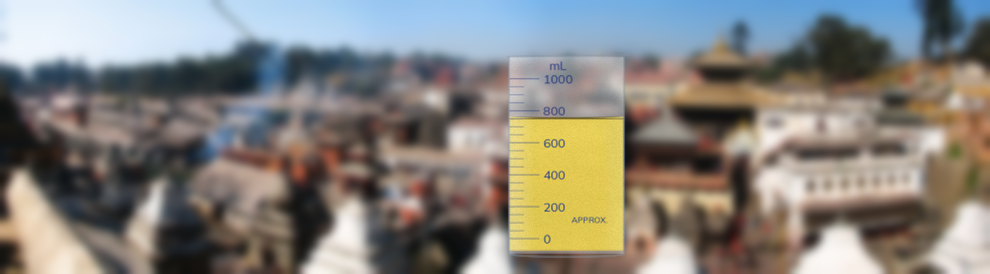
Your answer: {"value": 750, "unit": "mL"}
